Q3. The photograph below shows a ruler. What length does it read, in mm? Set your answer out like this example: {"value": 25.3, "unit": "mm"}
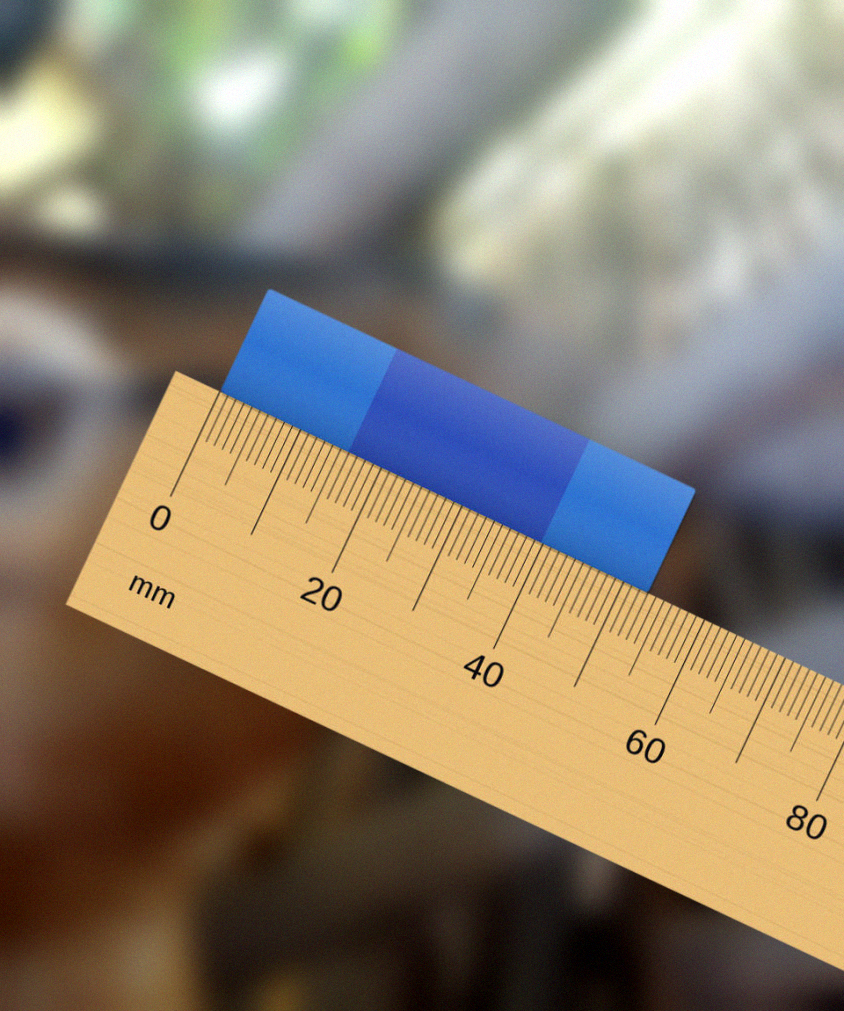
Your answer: {"value": 53, "unit": "mm"}
